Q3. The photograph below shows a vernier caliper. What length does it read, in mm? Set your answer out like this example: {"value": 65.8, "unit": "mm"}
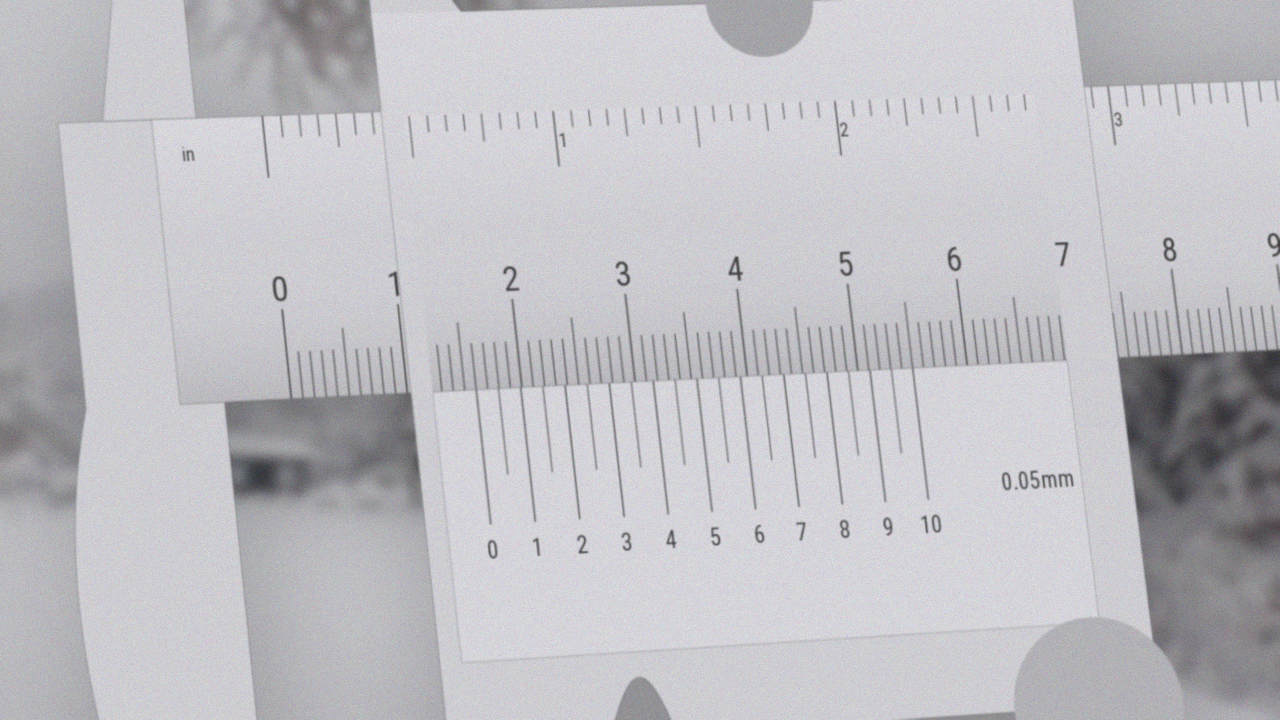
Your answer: {"value": 16.0, "unit": "mm"}
